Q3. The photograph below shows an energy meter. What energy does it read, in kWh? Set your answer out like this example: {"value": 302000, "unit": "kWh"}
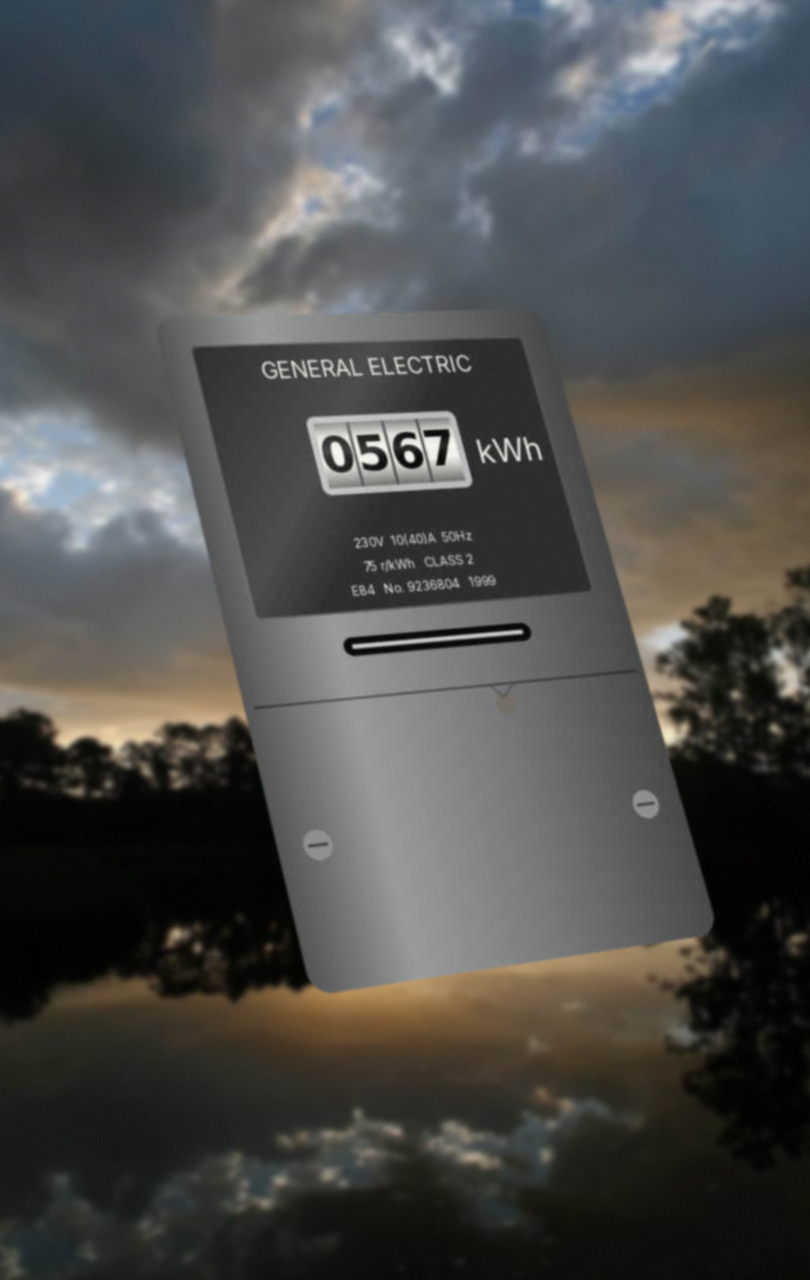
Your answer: {"value": 567, "unit": "kWh"}
